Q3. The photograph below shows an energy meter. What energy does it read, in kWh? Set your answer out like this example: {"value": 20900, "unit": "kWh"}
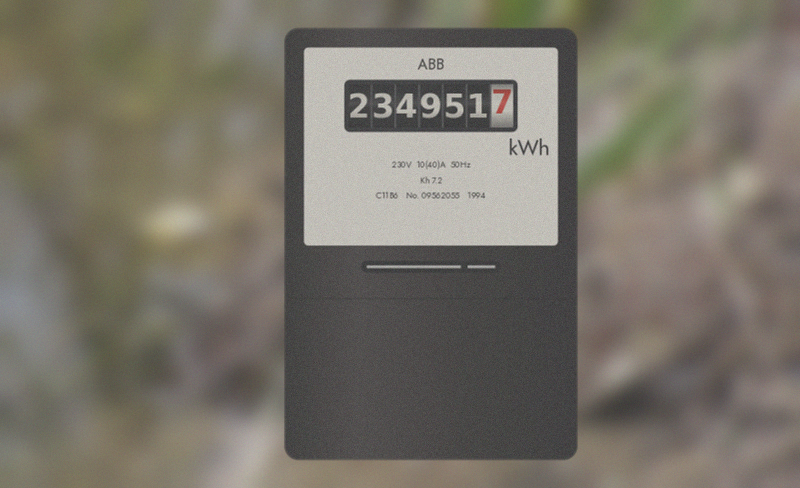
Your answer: {"value": 234951.7, "unit": "kWh"}
